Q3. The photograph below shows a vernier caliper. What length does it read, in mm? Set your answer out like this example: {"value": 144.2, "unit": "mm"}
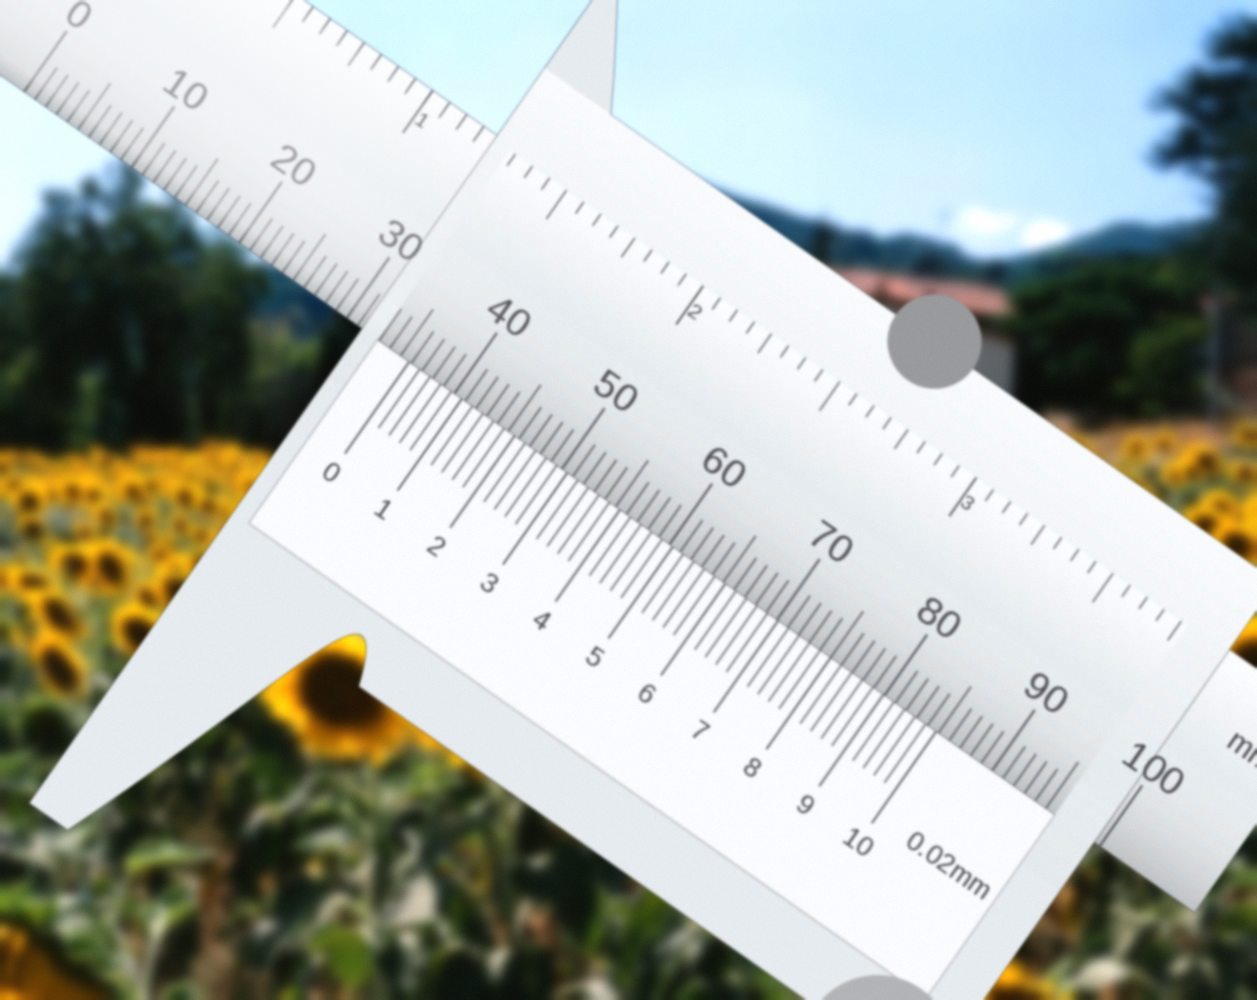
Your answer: {"value": 35.8, "unit": "mm"}
